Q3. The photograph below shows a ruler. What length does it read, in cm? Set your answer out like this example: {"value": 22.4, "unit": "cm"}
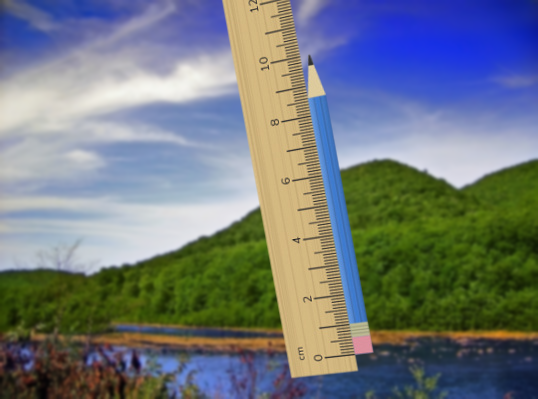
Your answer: {"value": 10, "unit": "cm"}
